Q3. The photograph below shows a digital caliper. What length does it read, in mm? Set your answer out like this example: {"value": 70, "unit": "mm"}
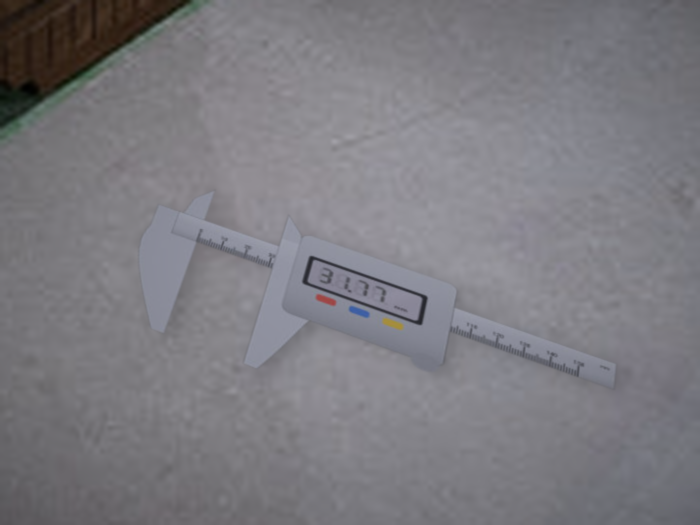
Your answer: {"value": 31.77, "unit": "mm"}
